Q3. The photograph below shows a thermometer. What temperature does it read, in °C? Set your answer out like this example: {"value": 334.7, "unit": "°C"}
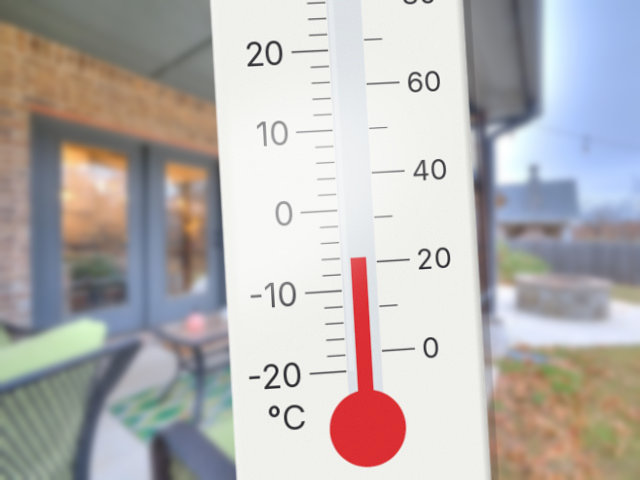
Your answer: {"value": -6, "unit": "°C"}
